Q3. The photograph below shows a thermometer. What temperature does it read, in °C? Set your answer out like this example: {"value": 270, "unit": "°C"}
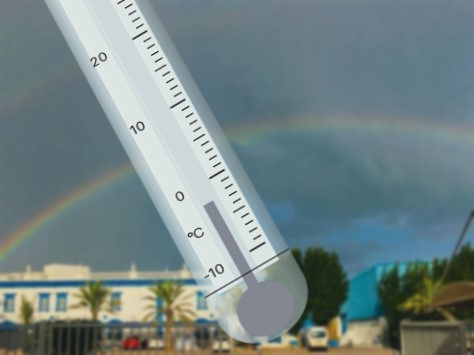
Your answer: {"value": -2.5, "unit": "°C"}
